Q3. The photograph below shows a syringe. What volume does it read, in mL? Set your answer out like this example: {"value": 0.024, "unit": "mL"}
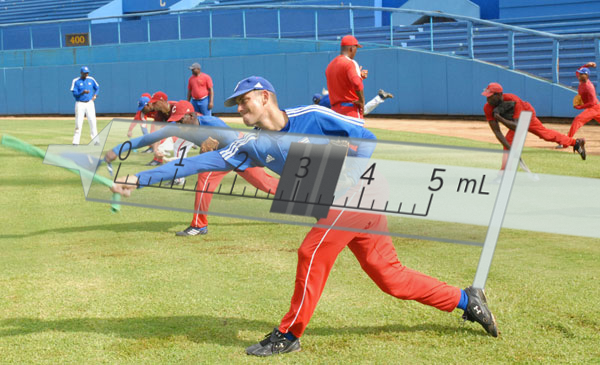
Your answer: {"value": 2.7, "unit": "mL"}
